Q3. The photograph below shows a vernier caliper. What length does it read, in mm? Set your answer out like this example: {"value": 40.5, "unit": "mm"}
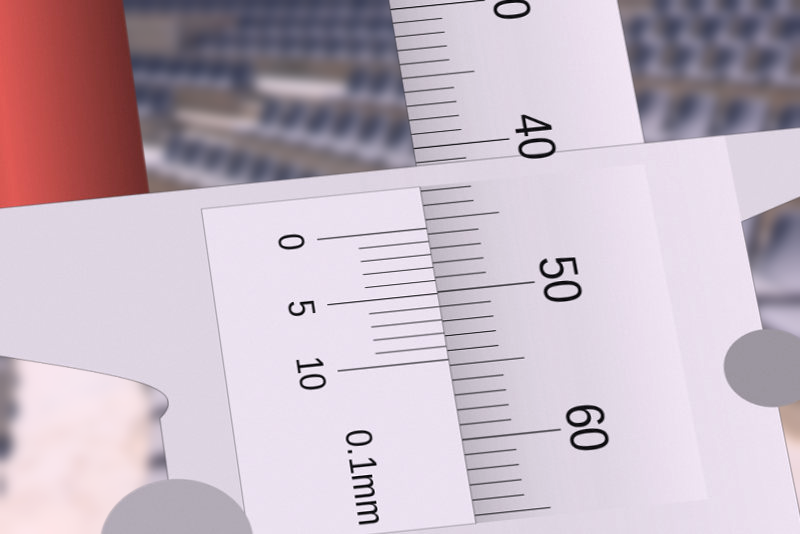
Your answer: {"value": 45.6, "unit": "mm"}
